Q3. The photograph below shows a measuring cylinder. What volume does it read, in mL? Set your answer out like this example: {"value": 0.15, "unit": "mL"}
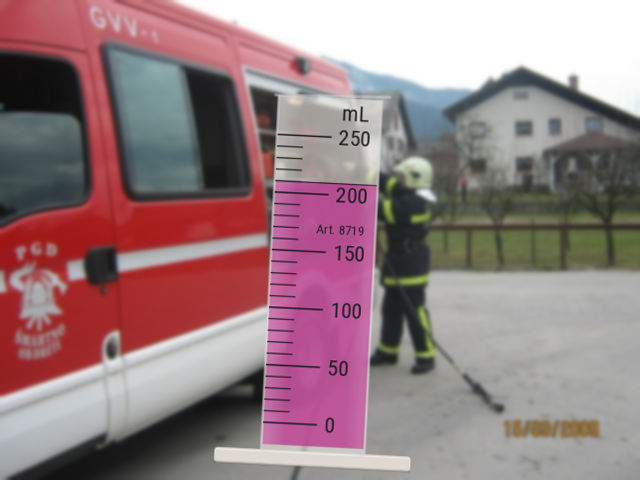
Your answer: {"value": 210, "unit": "mL"}
